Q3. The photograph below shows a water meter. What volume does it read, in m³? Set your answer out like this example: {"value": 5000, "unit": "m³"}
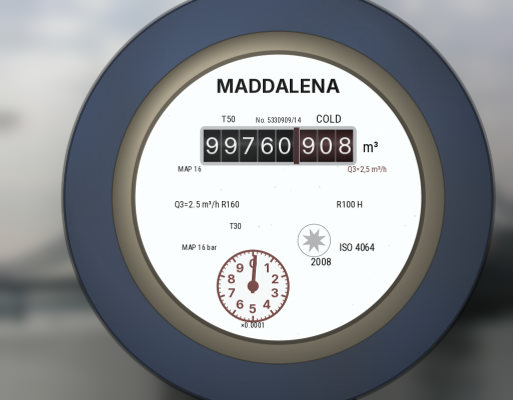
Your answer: {"value": 99760.9080, "unit": "m³"}
